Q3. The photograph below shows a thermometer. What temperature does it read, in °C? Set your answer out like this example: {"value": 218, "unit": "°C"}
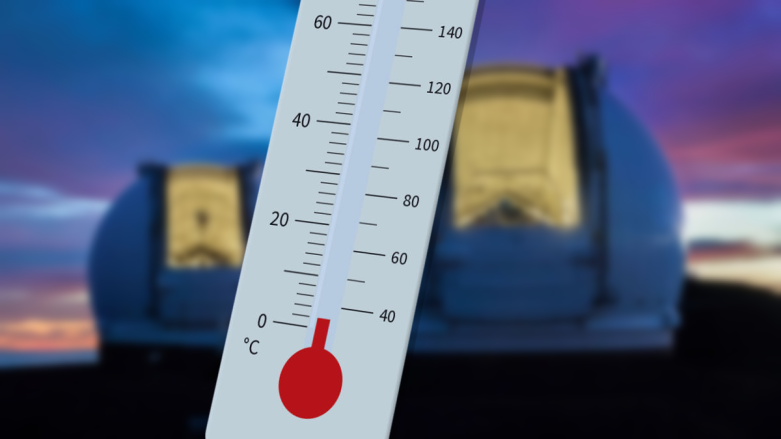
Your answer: {"value": 2, "unit": "°C"}
